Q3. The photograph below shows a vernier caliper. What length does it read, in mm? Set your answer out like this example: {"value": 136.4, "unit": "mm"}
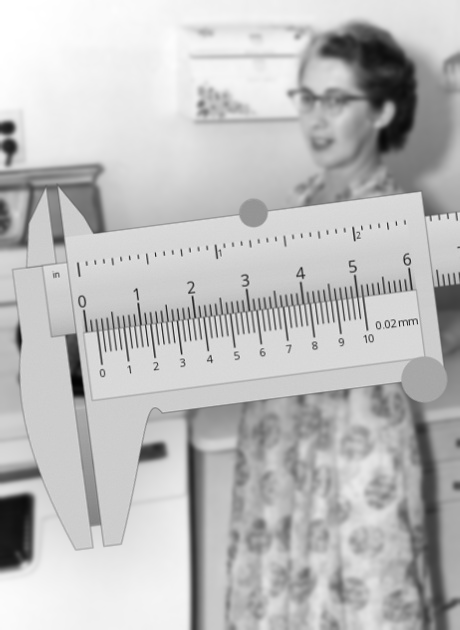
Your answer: {"value": 2.0, "unit": "mm"}
